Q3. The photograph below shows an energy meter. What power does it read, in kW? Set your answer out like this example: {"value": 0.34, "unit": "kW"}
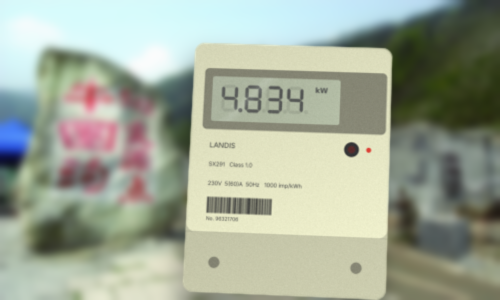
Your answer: {"value": 4.834, "unit": "kW"}
